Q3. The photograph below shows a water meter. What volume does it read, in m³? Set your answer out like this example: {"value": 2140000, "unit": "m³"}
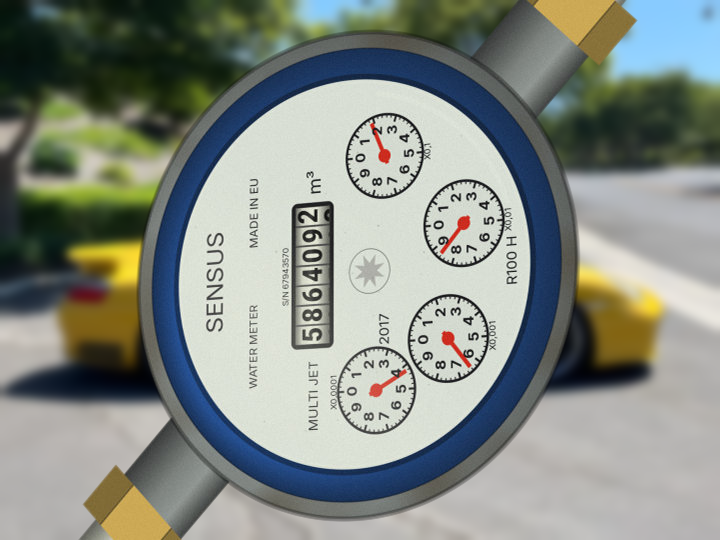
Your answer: {"value": 5864092.1864, "unit": "m³"}
